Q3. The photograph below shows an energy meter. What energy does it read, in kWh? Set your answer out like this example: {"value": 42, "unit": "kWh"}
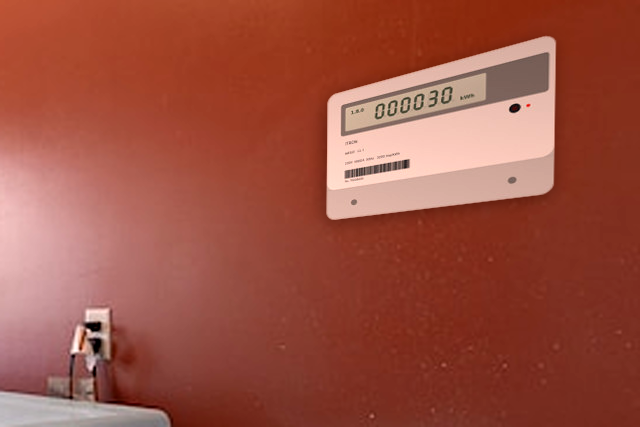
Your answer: {"value": 30, "unit": "kWh"}
